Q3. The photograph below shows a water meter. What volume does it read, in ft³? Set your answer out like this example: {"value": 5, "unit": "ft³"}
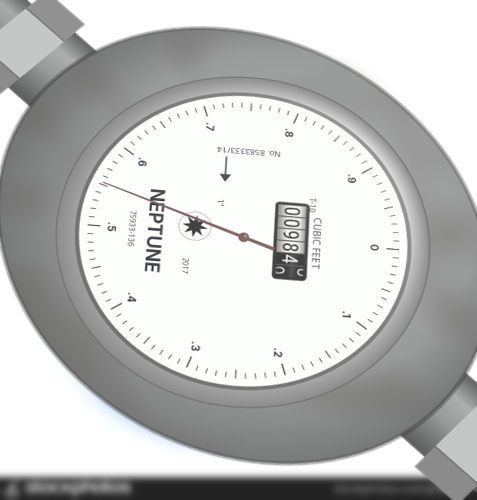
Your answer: {"value": 9848.55, "unit": "ft³"}
